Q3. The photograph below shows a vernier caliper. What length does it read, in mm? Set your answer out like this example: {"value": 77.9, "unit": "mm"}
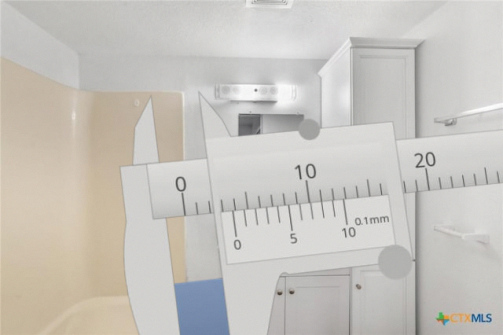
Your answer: {"value": 3.8, "unit": "mm"}
